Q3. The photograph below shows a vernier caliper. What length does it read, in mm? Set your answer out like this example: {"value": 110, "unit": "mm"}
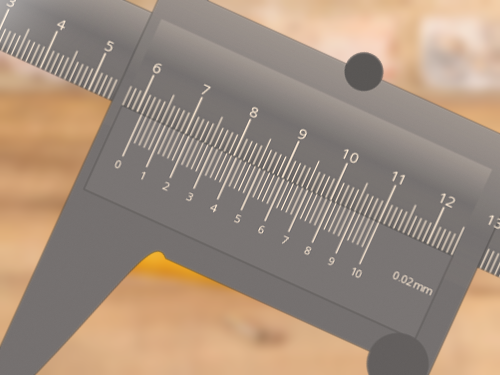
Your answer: {"value": 61.0, "unit": "mm"}
